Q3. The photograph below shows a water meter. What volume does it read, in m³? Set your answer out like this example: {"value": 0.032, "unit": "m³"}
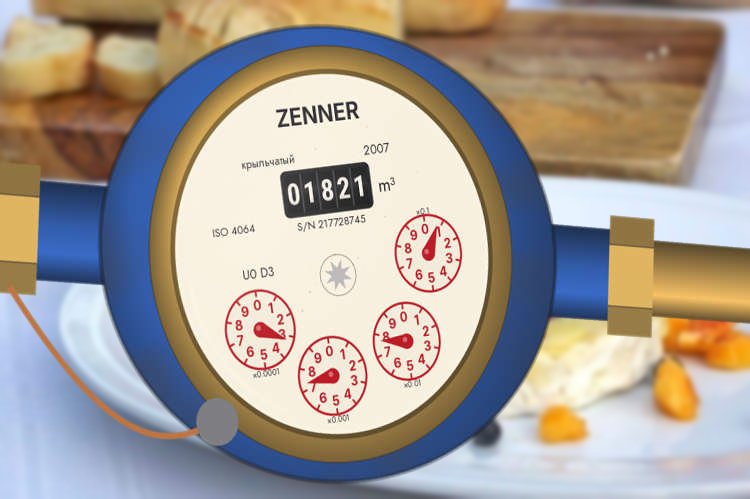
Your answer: {"value": 1821.0773, "unit": "m³"}
